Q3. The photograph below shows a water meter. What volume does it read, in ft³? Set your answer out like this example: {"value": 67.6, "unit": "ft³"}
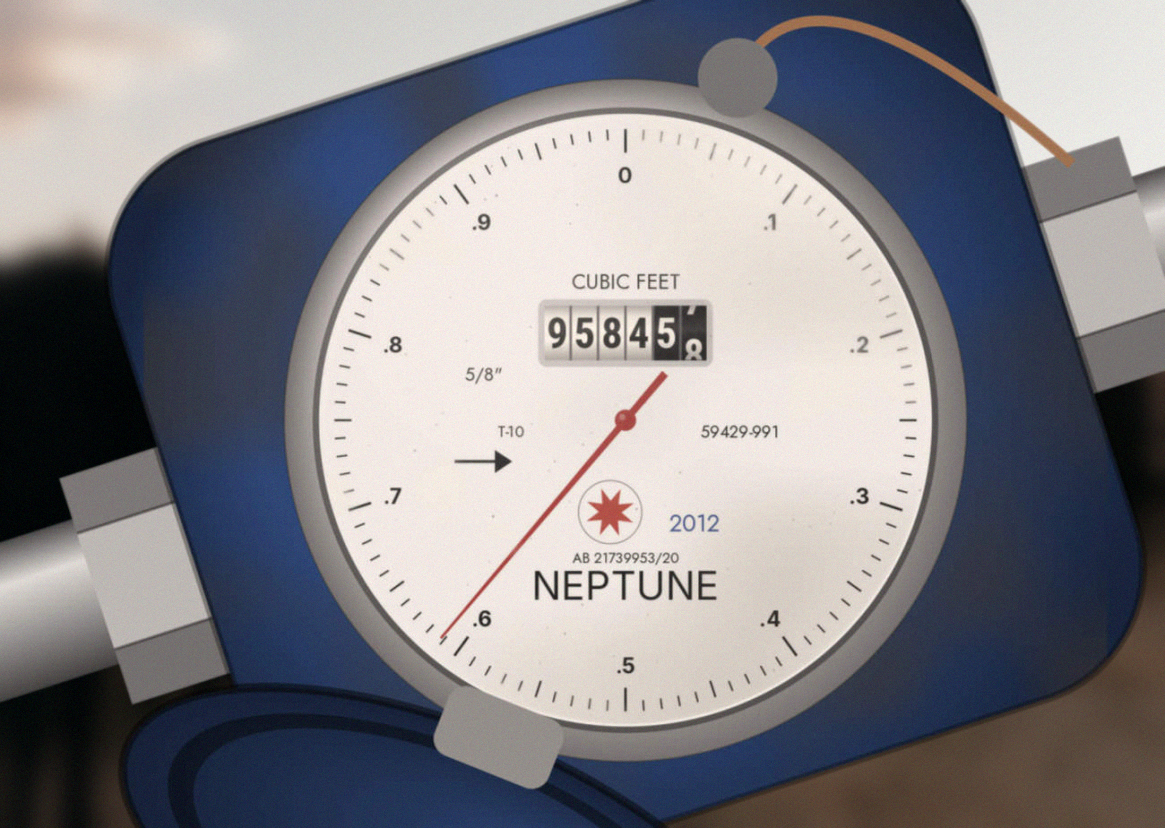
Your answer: {"value": 958457.61, "unit": "ft³"}
